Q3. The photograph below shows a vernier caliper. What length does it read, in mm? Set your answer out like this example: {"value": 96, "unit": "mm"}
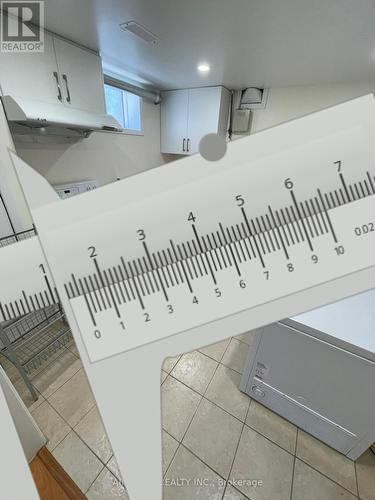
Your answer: {"value": 16.0, "unit": "mm"}
